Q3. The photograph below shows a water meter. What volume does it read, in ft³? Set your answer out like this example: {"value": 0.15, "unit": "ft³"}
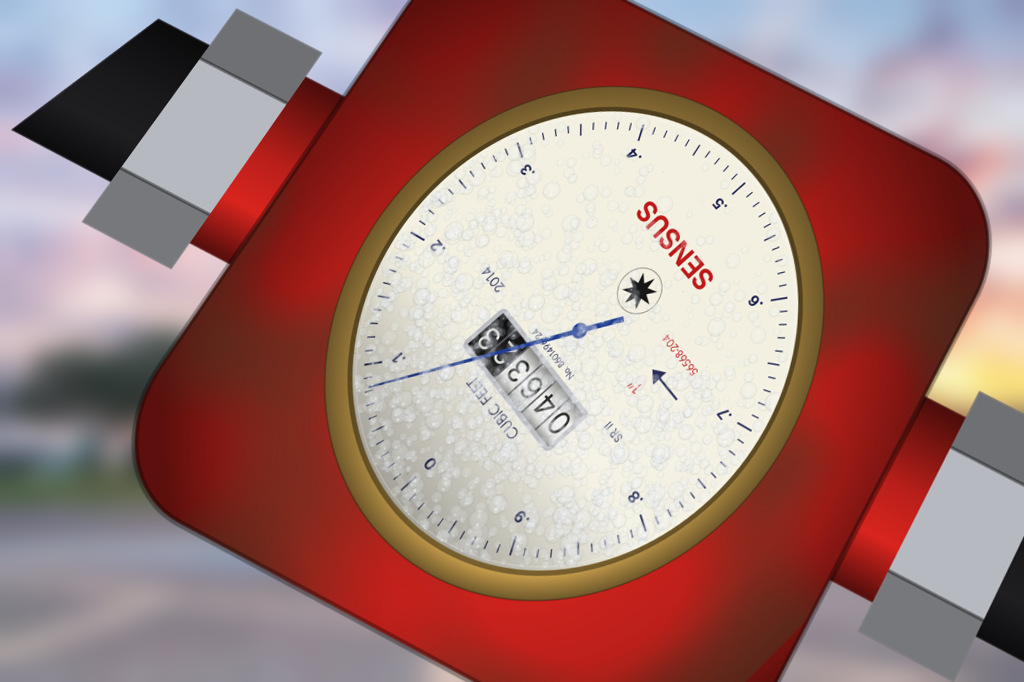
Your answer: {"value": 46323.08, "unit": "ft³"}
